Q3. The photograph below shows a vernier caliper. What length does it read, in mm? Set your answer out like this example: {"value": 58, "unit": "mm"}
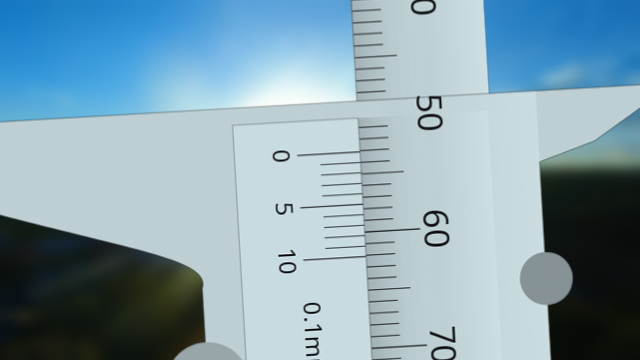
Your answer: {"value": 53.1, "unit": "mm"}
